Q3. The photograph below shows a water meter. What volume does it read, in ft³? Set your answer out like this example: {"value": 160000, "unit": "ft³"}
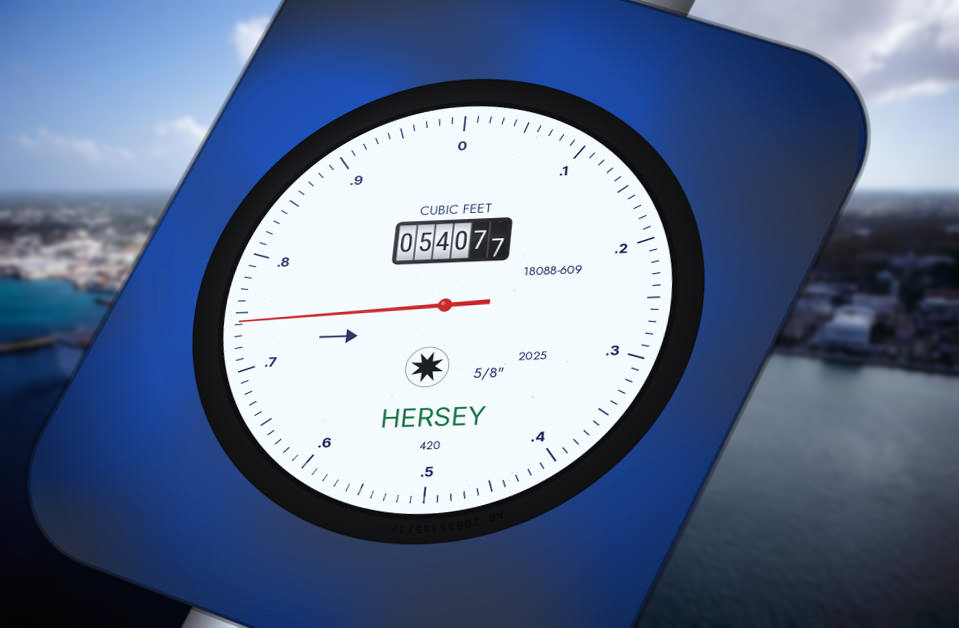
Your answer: {"value": 54076.74, "unit": "ft³"}
